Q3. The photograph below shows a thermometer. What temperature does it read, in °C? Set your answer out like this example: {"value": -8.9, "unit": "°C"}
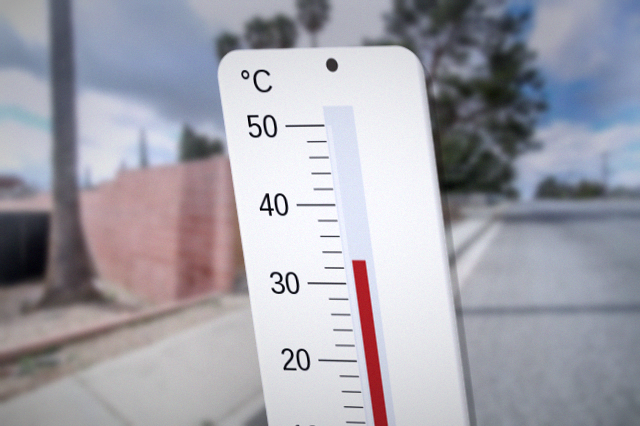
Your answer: {"value": 33, "unit": "°C"}
